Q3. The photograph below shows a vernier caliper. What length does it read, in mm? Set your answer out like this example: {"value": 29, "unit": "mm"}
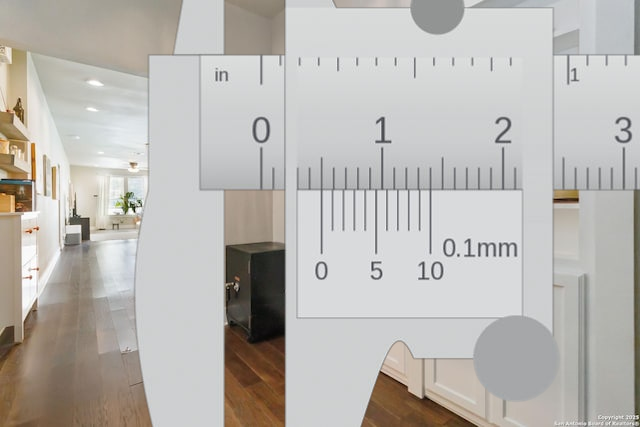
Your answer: {"value": 5.0, "unit": "mm"}
